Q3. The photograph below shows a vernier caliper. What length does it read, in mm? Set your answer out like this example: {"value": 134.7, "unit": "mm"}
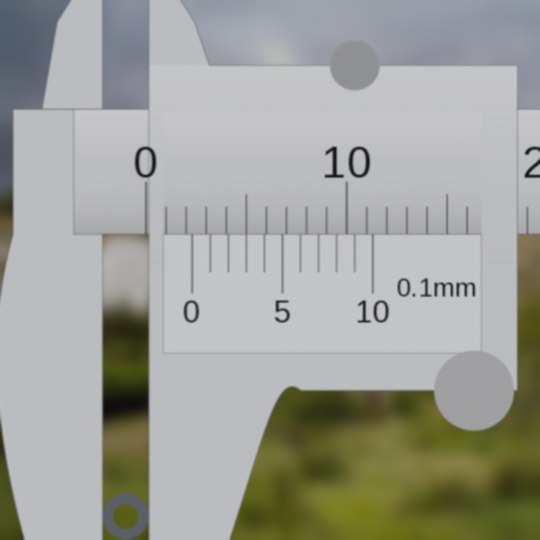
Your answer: {"value": 2.3, "unit": "mm"}
